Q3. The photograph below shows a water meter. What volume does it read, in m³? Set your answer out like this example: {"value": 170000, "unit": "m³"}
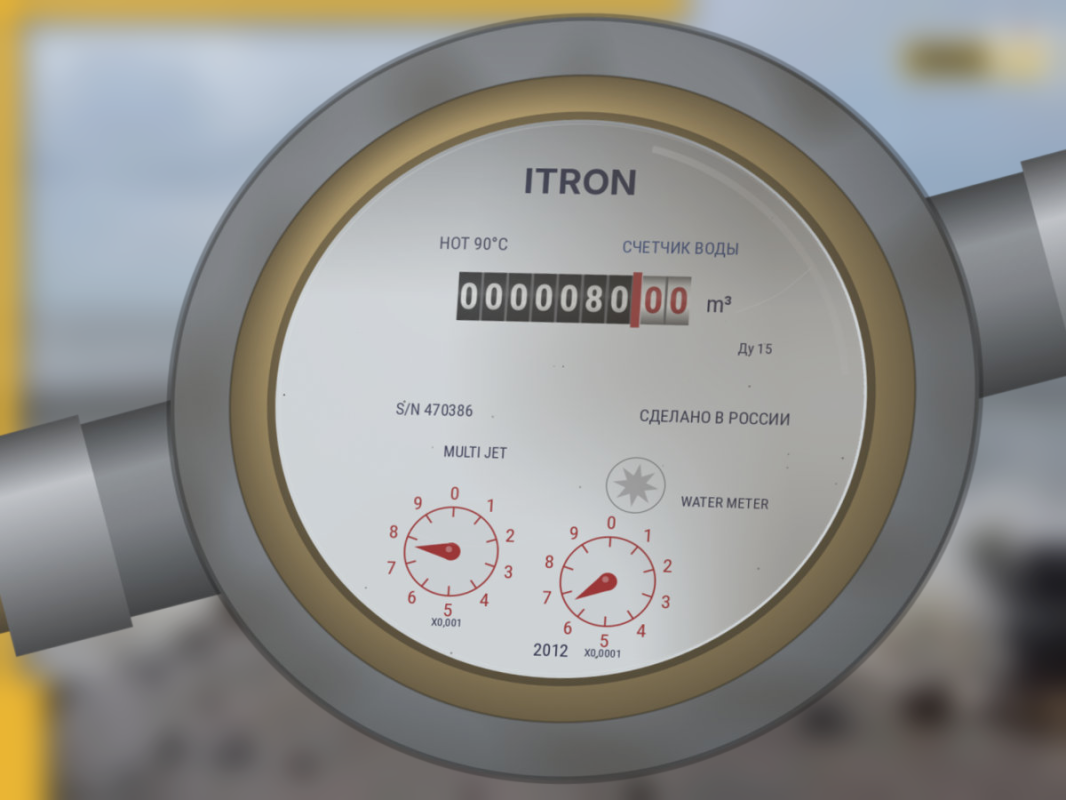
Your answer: {"value": 80.0076, "unit": "m³"}
